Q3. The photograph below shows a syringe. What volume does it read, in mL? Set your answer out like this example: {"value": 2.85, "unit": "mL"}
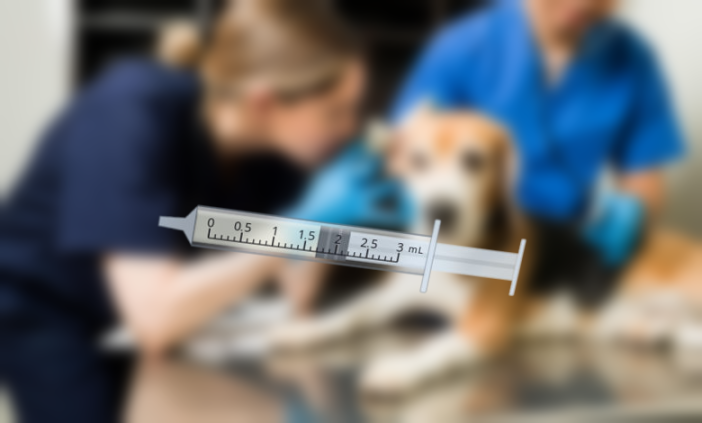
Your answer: {"value": 1.7, "unit": "mL"}
